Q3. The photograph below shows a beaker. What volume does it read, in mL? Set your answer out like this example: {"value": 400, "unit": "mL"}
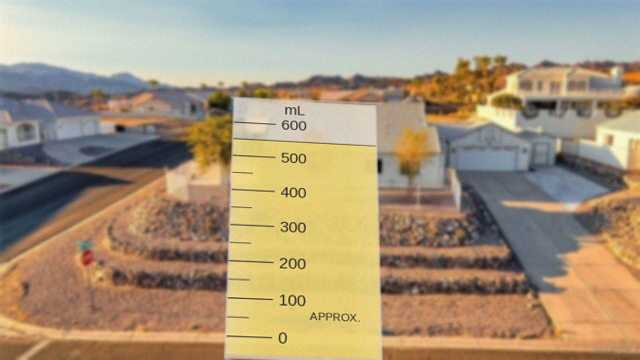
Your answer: {"value": 550, "unit": "mL"}
